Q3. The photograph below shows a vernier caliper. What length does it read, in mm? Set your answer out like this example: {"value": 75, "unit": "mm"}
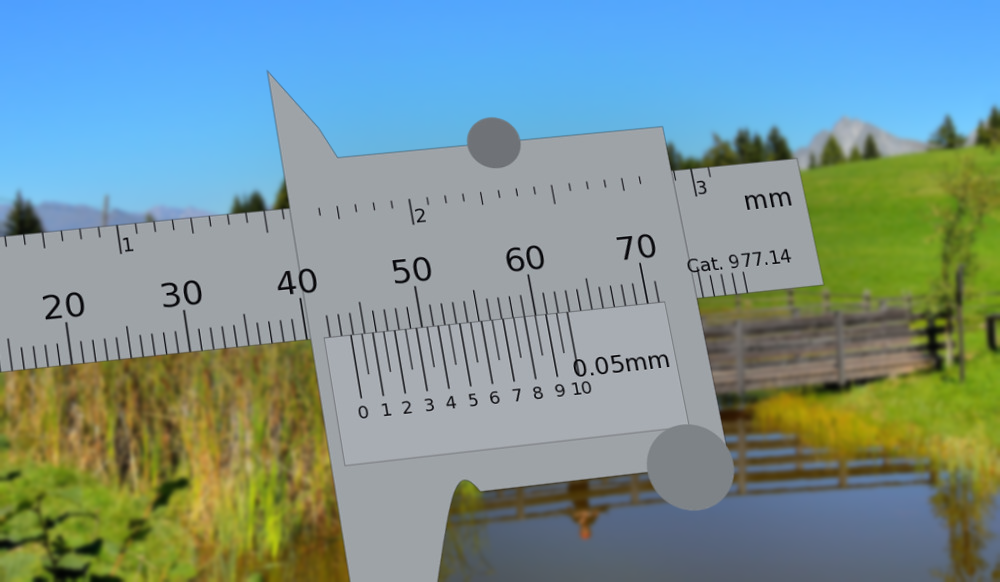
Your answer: {"value": 43.8, "unit": "mm"}
